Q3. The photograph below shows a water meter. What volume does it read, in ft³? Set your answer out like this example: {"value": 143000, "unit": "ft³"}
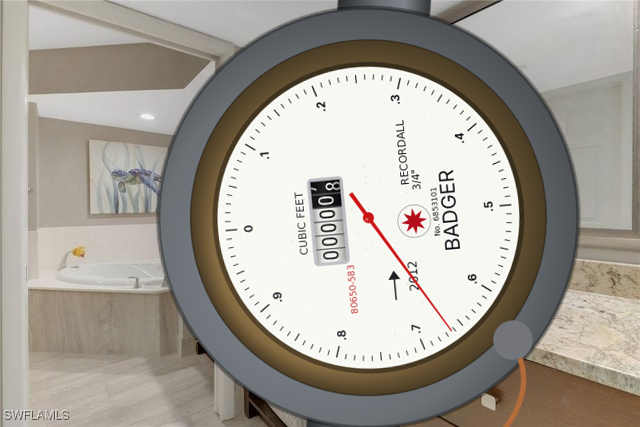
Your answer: {"value": 7.66, "unit": "ft³"}
